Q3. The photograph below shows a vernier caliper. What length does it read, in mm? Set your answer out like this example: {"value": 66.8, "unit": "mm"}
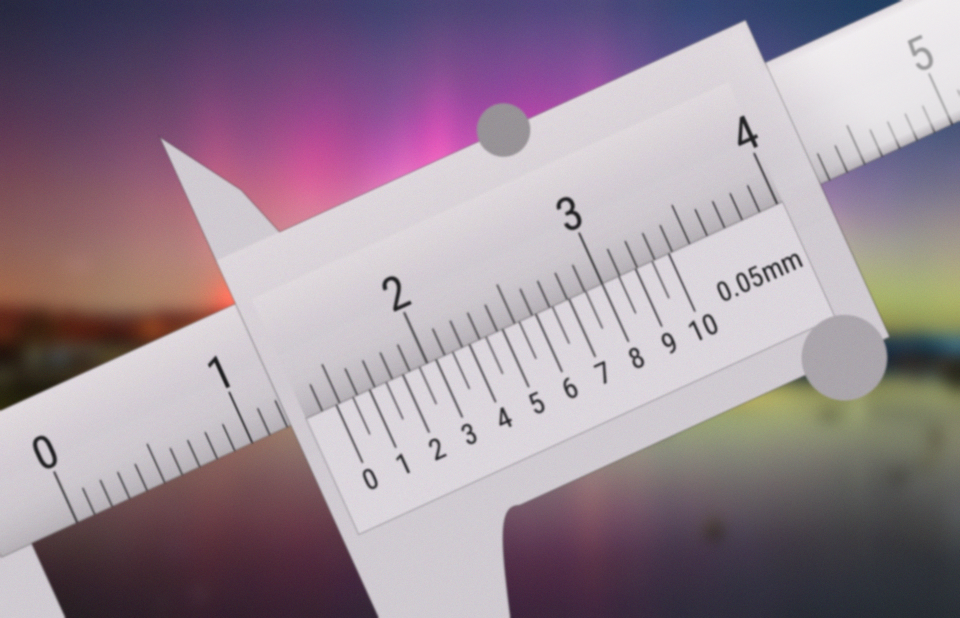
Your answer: {"value": 14.8, "unit": "mm"}
